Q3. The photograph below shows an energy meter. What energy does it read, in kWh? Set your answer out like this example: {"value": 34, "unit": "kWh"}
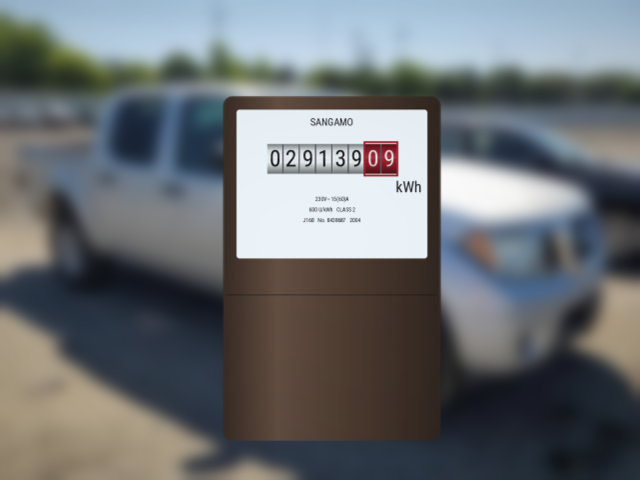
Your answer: {"value": 29139.09, "unit": "kWh"}
